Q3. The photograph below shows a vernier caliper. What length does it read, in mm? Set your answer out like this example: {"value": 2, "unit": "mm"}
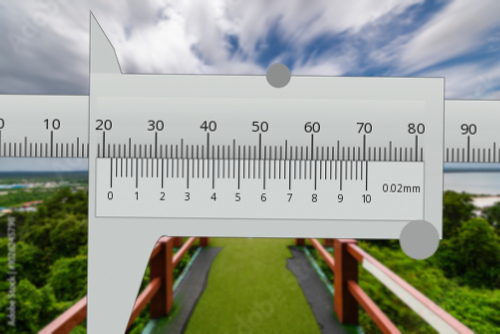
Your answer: {"value": 21.5, "unit": "mm"}
